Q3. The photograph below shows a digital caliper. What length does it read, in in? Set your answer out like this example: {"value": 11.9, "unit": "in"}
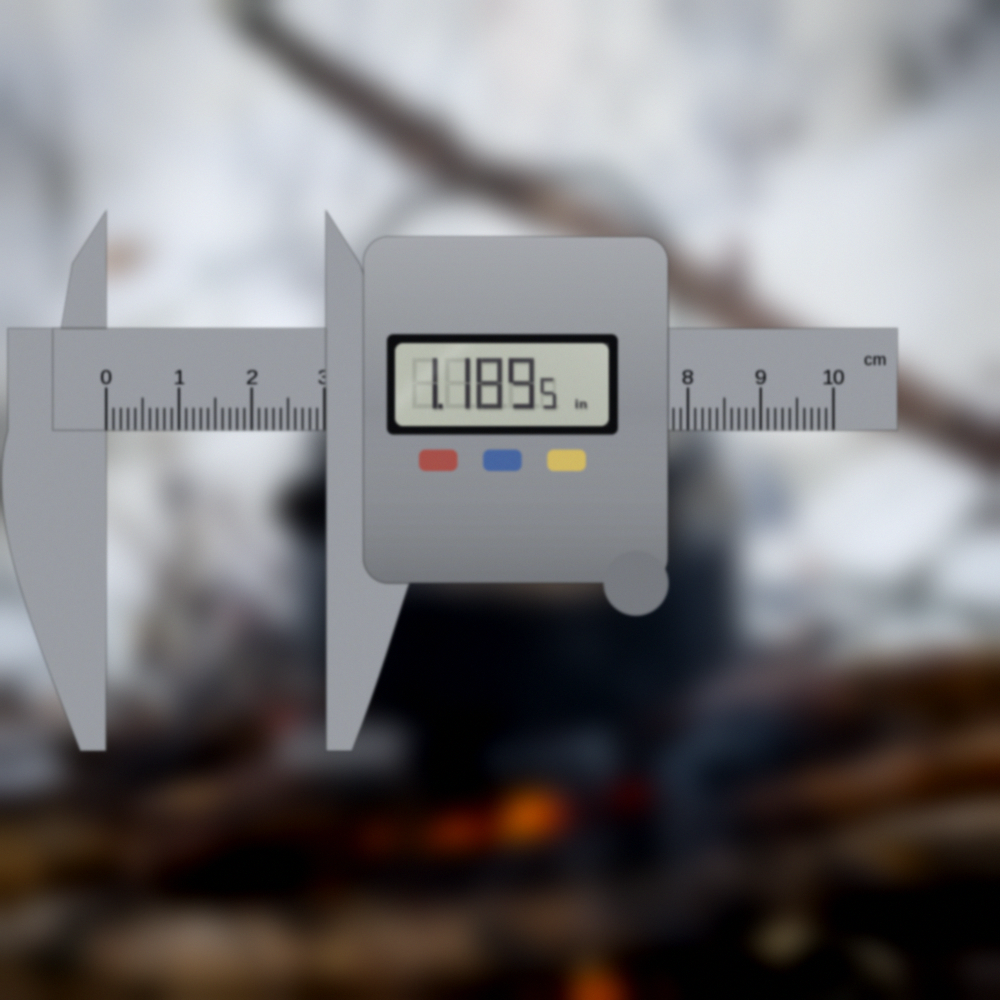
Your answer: {"value": 1.1895, "unit": "in"}
